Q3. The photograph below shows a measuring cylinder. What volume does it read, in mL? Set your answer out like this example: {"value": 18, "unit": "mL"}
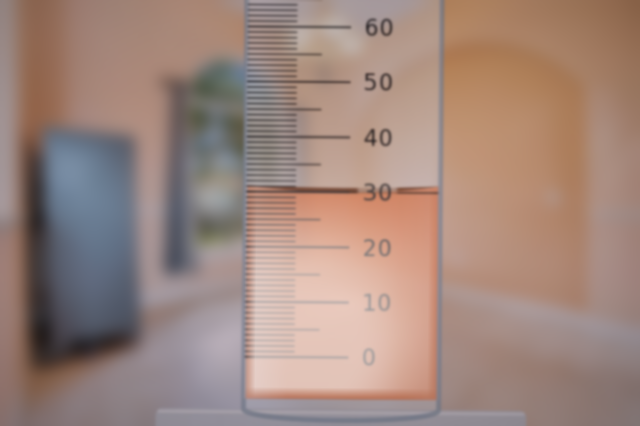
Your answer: {"value": 30, "unit": "mL"}
